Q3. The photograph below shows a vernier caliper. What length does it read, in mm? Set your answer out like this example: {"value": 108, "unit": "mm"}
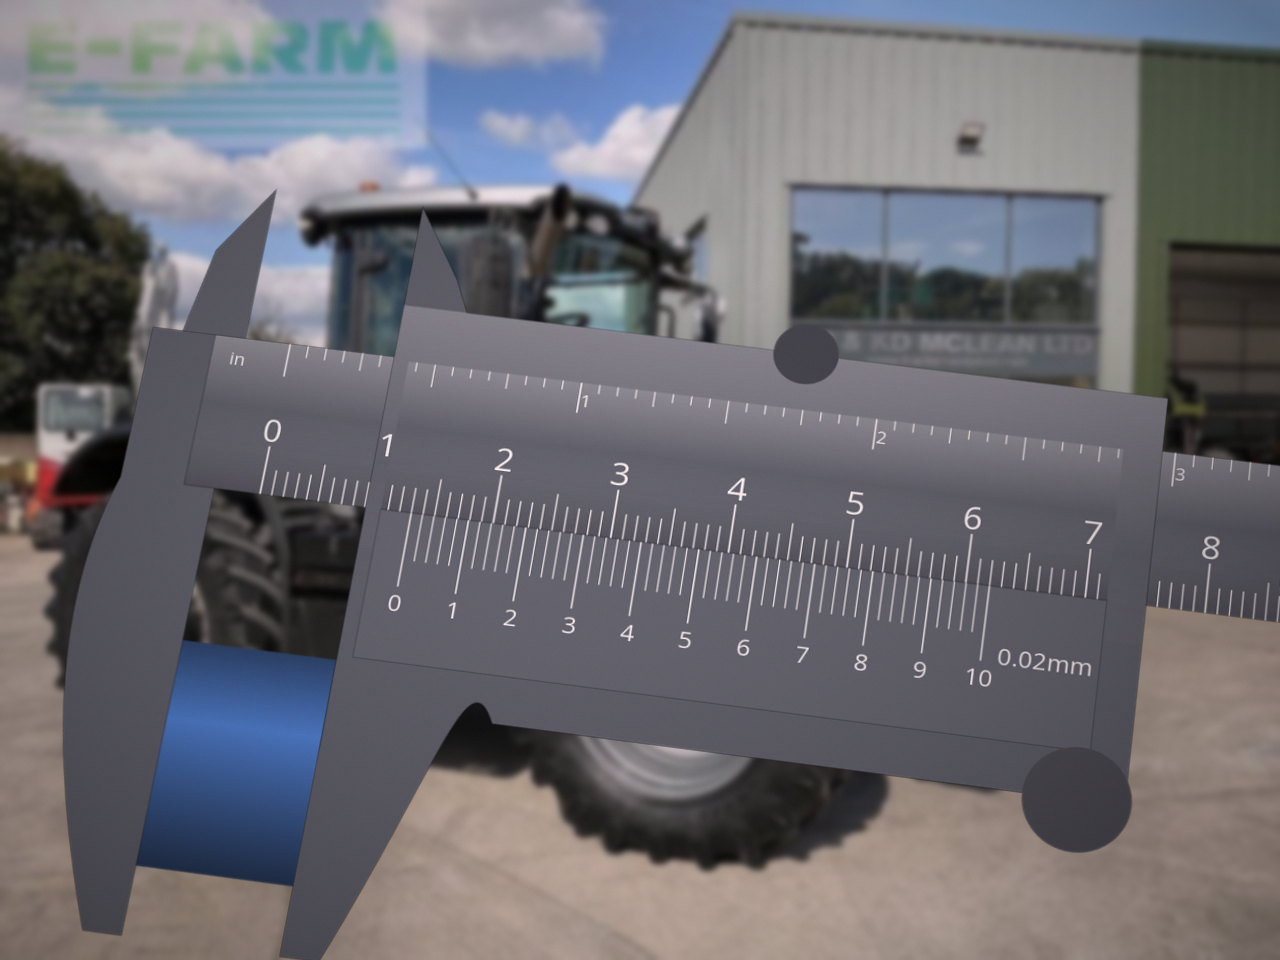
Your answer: {"value": 13.0, "unit": "mm"}
